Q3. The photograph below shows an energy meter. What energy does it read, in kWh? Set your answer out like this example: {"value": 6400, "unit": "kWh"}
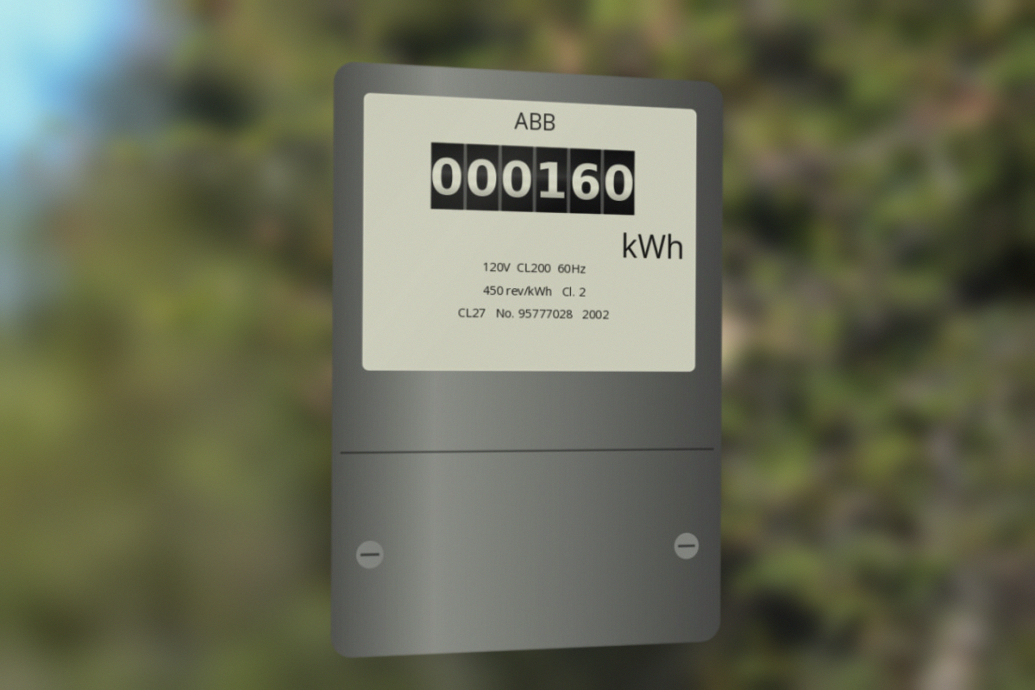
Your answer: {"value": 160, "unit": "kWh"}
